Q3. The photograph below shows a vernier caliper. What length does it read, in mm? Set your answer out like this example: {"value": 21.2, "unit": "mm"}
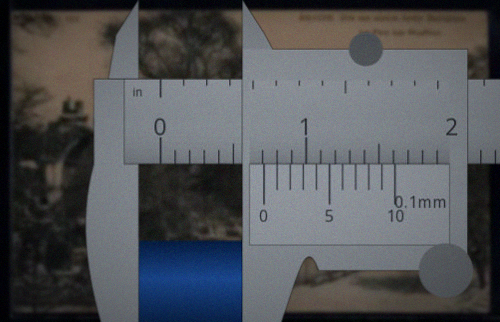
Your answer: {"value": 7.1, "unit": "mm"}
